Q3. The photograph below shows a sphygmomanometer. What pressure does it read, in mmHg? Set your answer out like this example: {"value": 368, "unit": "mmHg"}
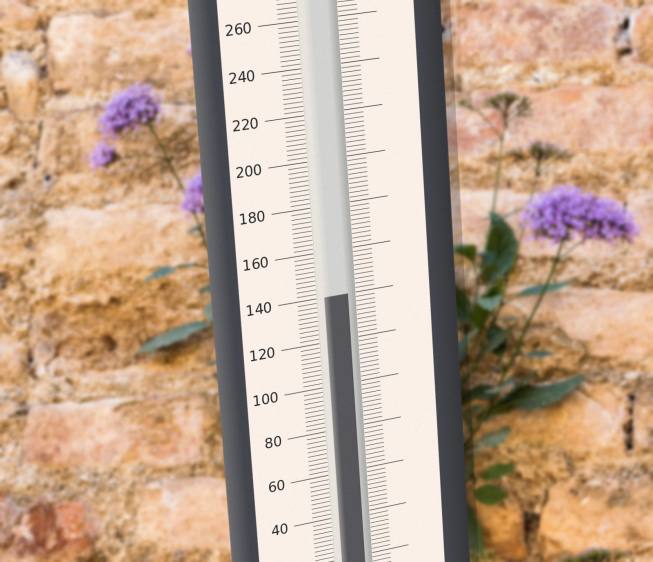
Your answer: {"value": 140, "unit": "mmHg"}
